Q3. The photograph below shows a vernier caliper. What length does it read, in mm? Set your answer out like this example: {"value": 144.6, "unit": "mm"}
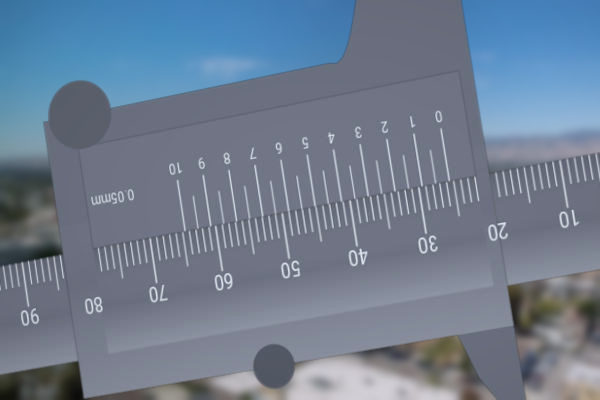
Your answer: {"value": 25.6, "unit": "mm"}
